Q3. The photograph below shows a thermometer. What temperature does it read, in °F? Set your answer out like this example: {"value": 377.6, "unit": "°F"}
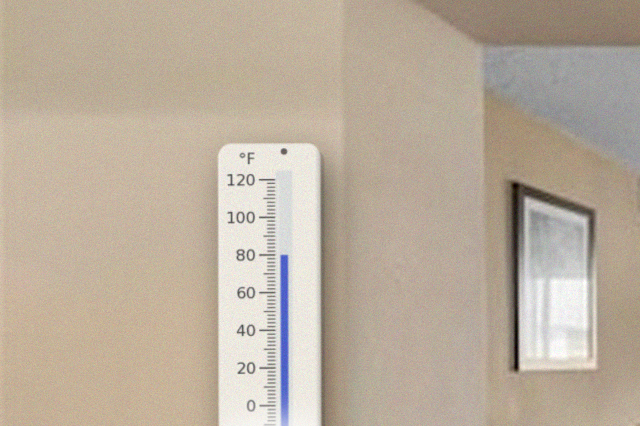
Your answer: {"value": 80, "unit": "°F"}
